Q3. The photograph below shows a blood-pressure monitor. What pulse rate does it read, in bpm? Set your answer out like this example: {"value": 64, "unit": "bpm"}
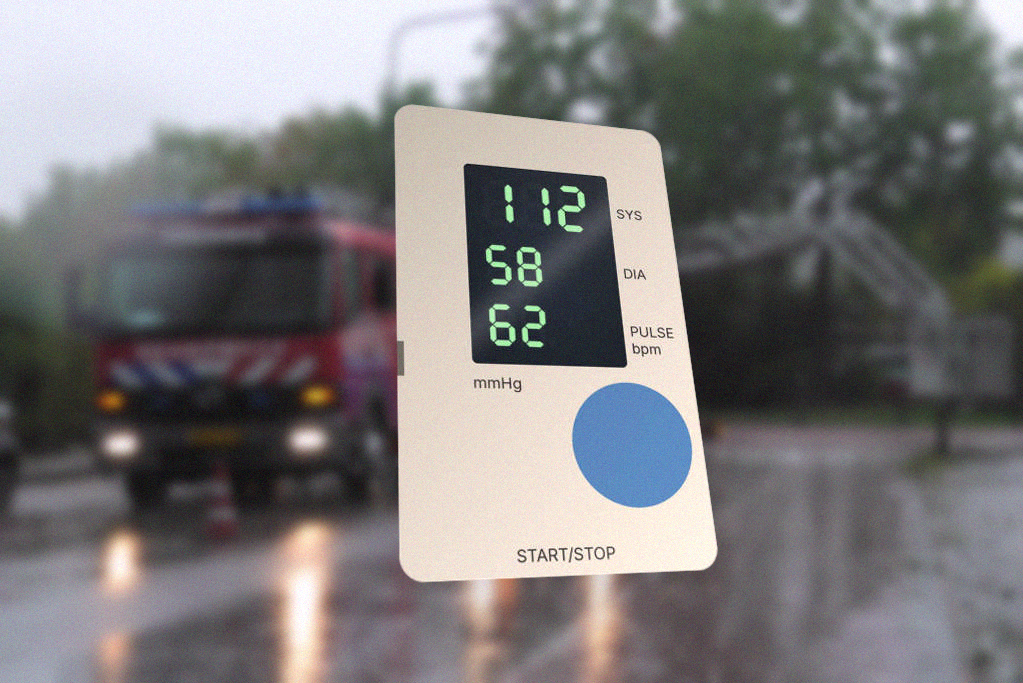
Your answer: {"value": 62, "unit": "bpm"}
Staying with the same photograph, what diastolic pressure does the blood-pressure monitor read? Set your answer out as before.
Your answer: {"value": 58, "unit": "mmHg"}
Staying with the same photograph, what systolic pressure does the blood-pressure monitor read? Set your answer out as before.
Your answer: {"value": 112, "unit": "mmHg"}
